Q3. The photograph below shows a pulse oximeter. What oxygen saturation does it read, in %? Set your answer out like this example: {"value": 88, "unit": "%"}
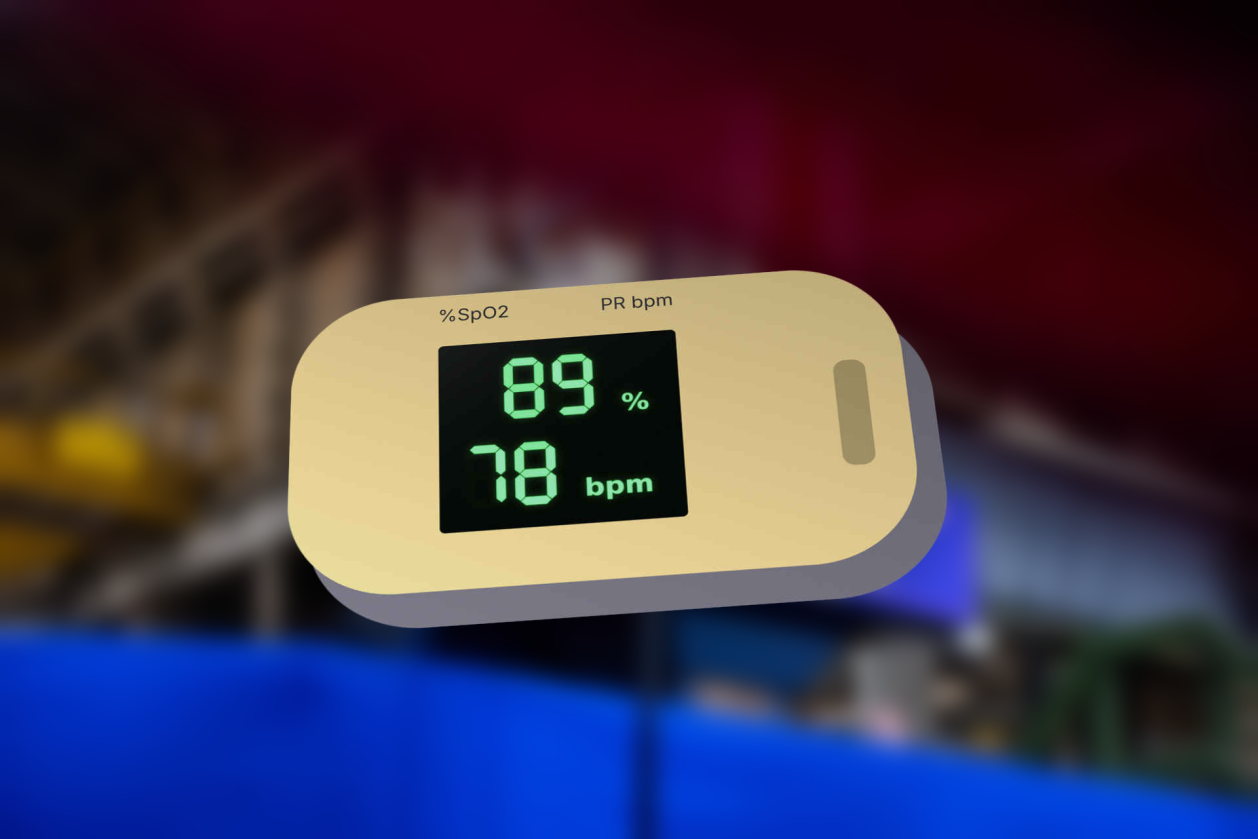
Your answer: {"value": 89, "unit": "%"}
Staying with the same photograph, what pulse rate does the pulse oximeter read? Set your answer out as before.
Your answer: {"value": 78, "unit": "bpm"}
